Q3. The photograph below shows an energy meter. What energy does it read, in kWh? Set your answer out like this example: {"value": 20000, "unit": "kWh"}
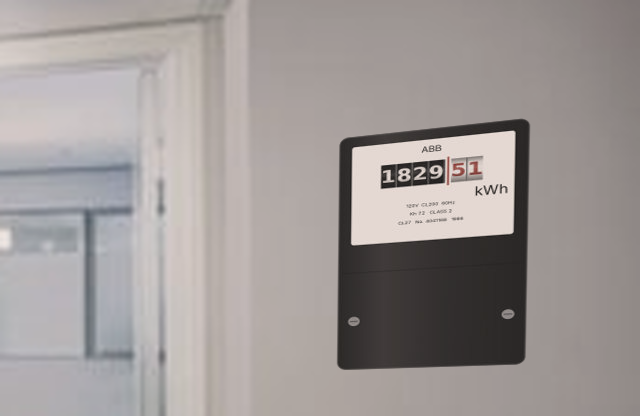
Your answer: {"value": 1829.51, "unit": "kWh"}
